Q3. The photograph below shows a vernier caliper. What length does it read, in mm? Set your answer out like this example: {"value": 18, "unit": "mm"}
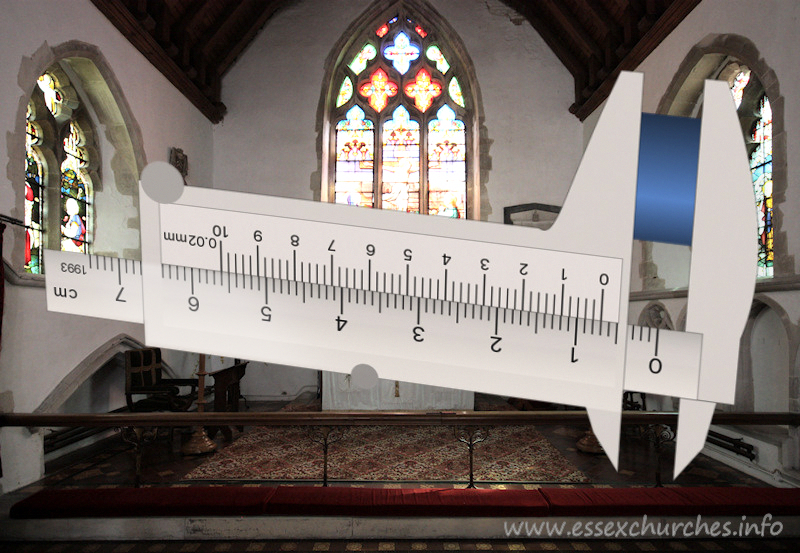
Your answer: {"value": 7.0, "unit": "mm"}
